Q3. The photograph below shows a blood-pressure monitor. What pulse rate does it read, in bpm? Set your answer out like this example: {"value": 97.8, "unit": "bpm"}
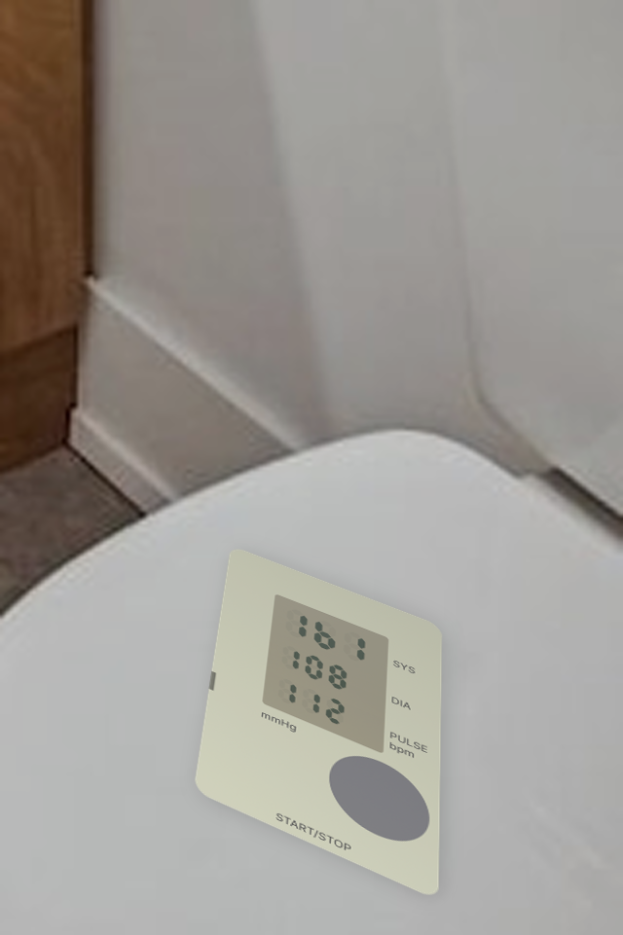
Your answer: {"value": 112, "unit": "bpm"}
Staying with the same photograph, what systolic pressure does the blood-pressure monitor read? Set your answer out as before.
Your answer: {"value": 161, "unit": "mmHg"}
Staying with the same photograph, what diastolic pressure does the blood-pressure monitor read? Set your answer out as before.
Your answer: {"value": 108, "unit": "mmHg"}
